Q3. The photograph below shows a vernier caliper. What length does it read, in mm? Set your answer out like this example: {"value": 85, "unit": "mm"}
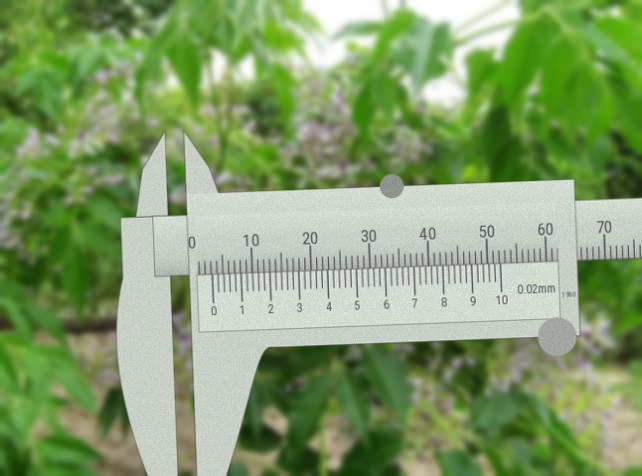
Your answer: {"value": 3.2, "unit": "mm"}
